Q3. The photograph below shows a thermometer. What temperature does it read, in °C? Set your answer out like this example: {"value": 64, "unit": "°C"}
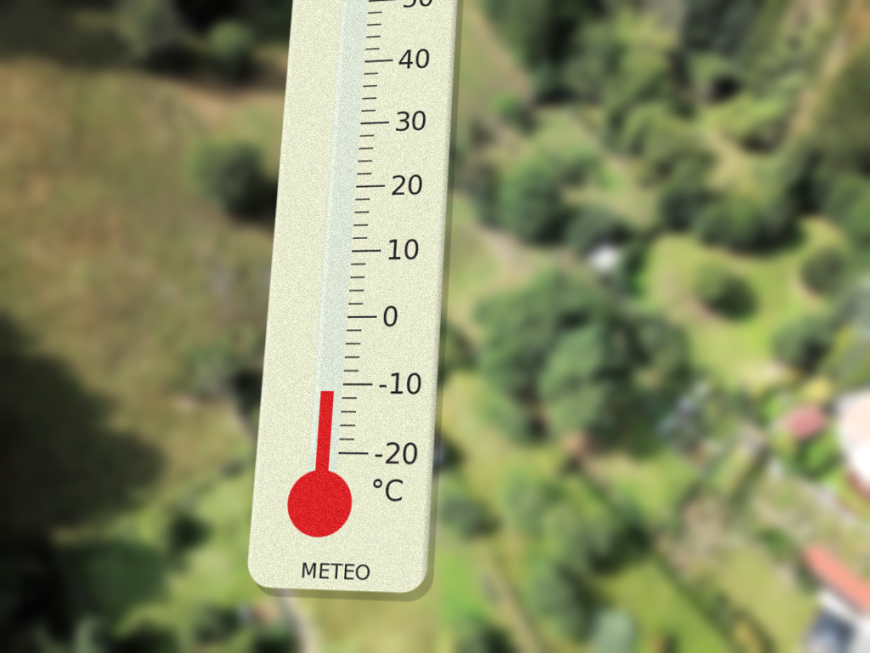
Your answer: {"value": -11, "unit": "°C"}
